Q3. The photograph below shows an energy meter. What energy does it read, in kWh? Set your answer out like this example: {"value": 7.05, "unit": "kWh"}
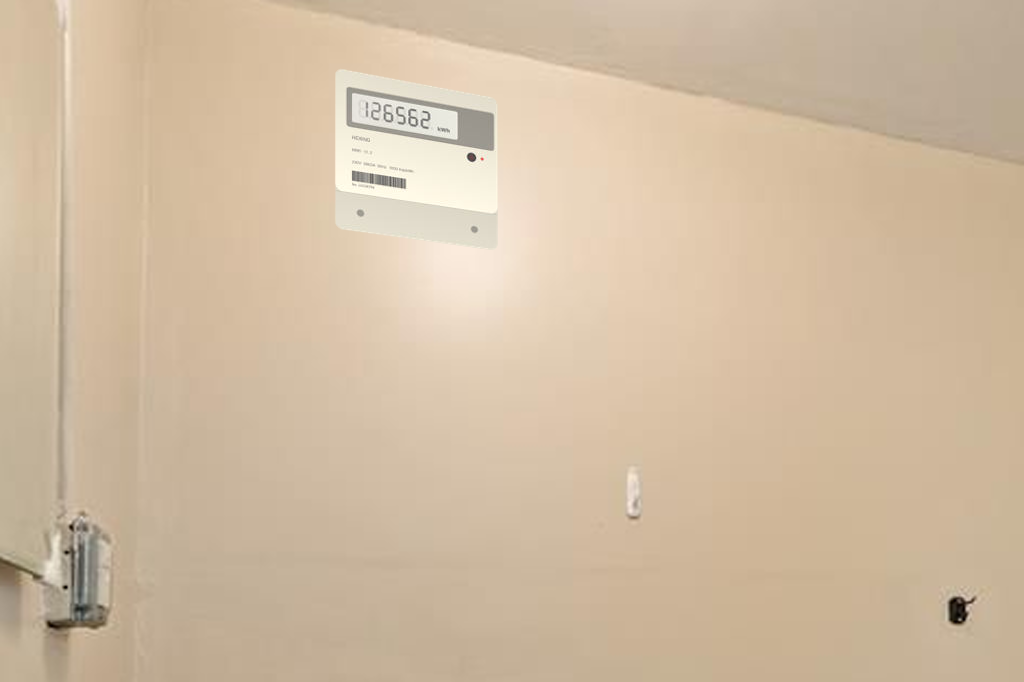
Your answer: {"value": 126562, "unit": "kWh"}
